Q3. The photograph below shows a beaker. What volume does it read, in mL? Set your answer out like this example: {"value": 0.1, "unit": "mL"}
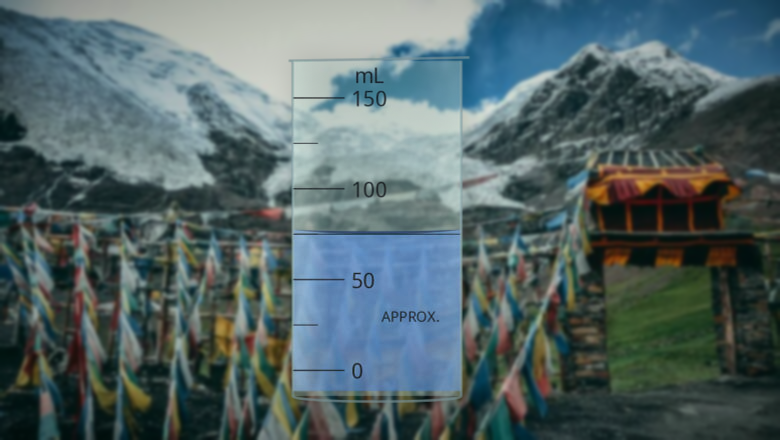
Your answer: {"value": 75, "unit": "mL"}
